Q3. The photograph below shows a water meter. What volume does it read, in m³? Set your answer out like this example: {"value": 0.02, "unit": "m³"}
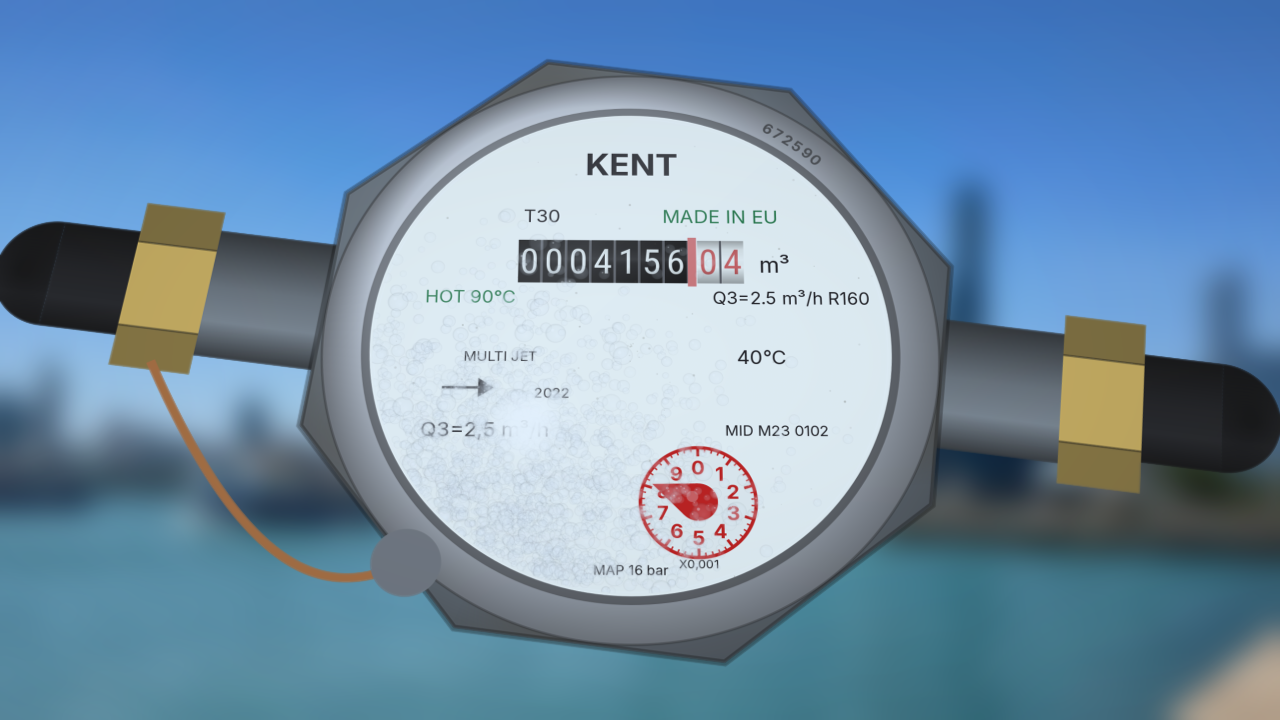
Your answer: {"value": 4156.048, "unit": "m³"}
